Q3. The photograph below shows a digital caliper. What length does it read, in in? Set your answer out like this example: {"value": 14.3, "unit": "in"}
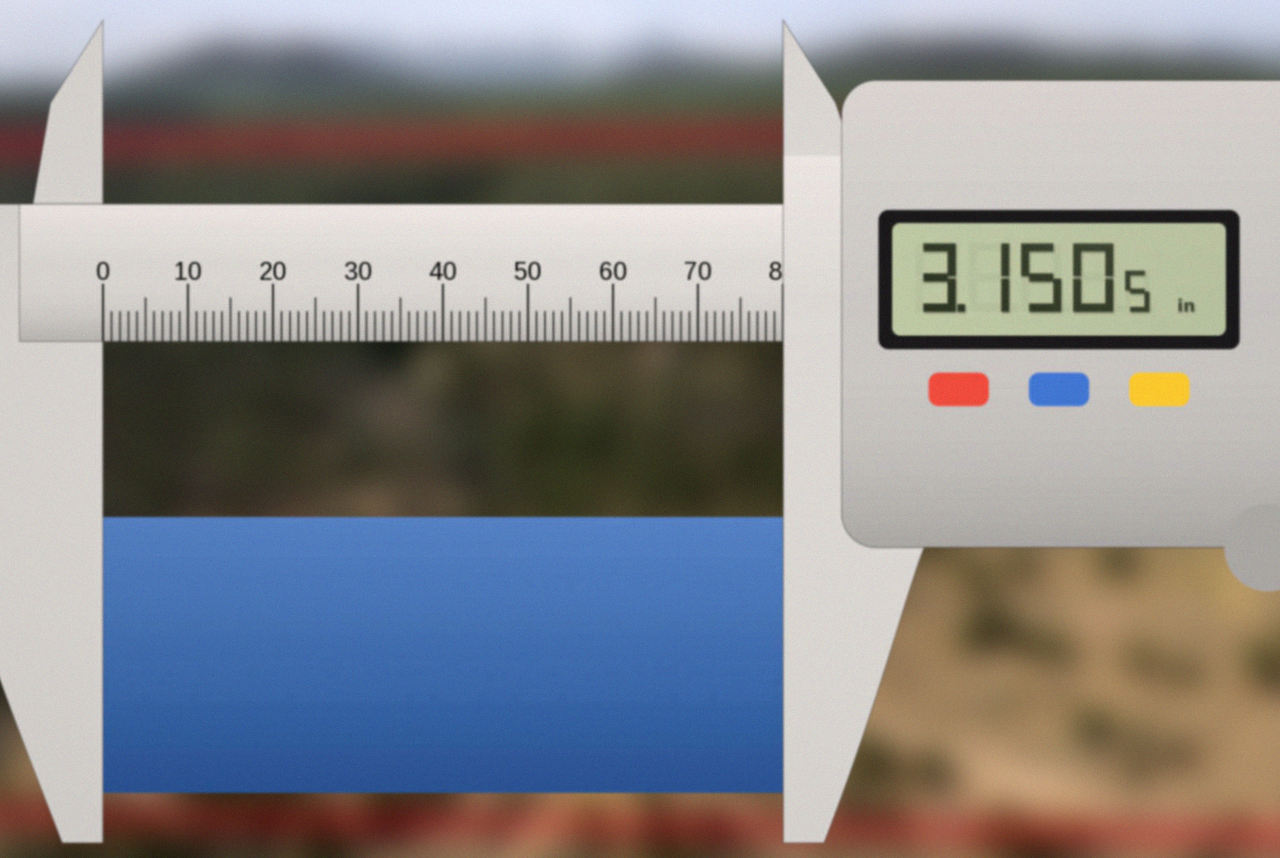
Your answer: {"value": 3.1505, "unit": "in"}
